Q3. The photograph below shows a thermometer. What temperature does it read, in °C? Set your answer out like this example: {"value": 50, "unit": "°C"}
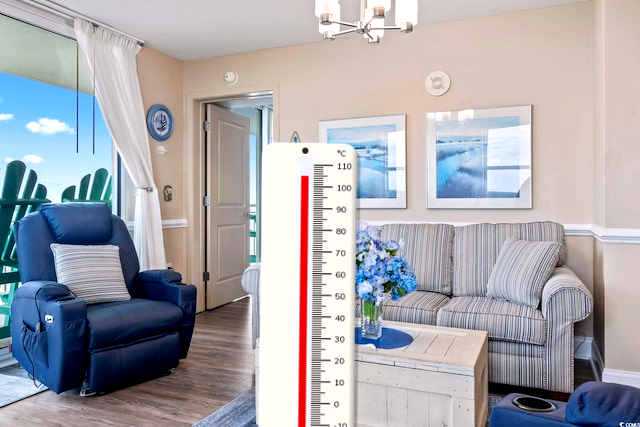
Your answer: {"value": 105, "unit": "°C"}
